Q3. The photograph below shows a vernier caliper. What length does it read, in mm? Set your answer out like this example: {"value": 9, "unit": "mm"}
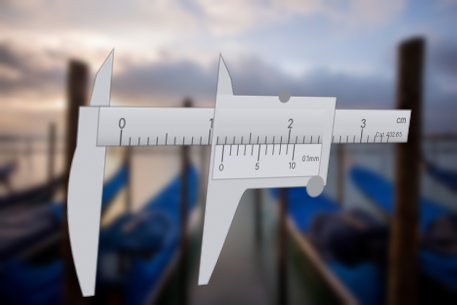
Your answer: {"value": 11.8, "unit": "mm"}
